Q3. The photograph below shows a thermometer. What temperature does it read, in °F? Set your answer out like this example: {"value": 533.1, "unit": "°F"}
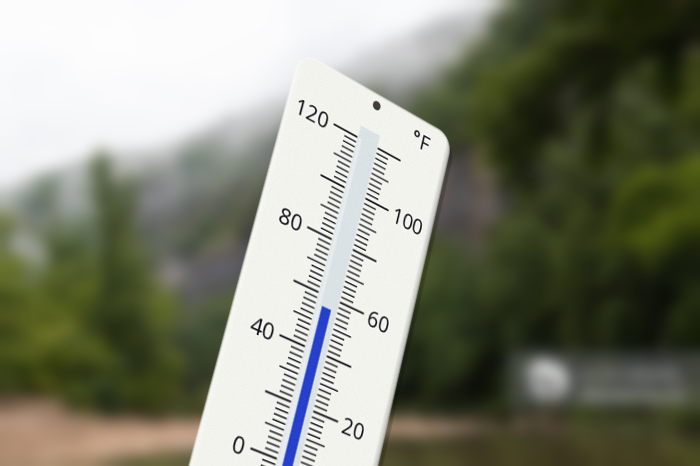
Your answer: {"value": 56, "unit": "°F"}
